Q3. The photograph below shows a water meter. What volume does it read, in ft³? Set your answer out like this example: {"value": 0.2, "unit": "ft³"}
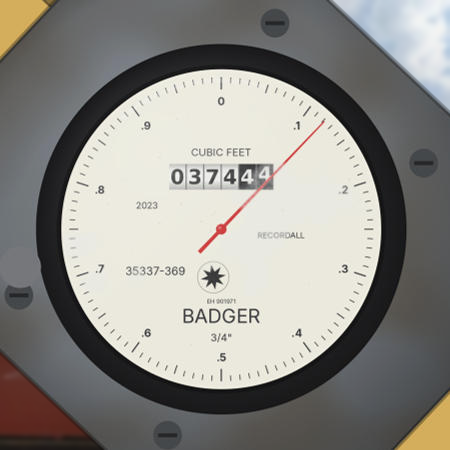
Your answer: {"value": 37444.12, "unit": "ft³"}
